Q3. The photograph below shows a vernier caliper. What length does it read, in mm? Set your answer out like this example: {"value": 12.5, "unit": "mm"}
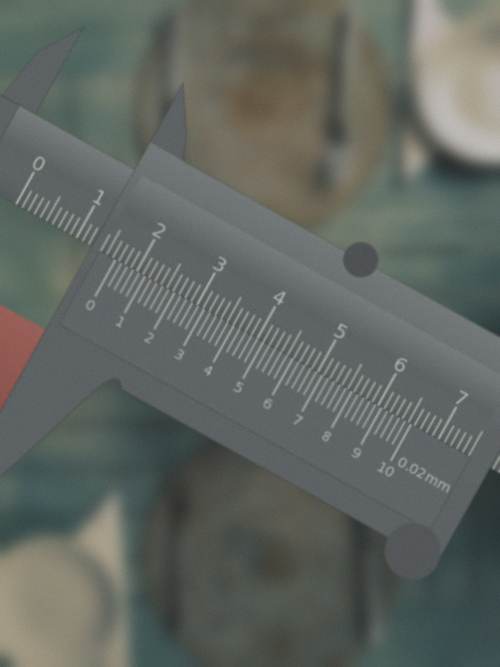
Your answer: {"value": 16.5, "unit": "mm"}
